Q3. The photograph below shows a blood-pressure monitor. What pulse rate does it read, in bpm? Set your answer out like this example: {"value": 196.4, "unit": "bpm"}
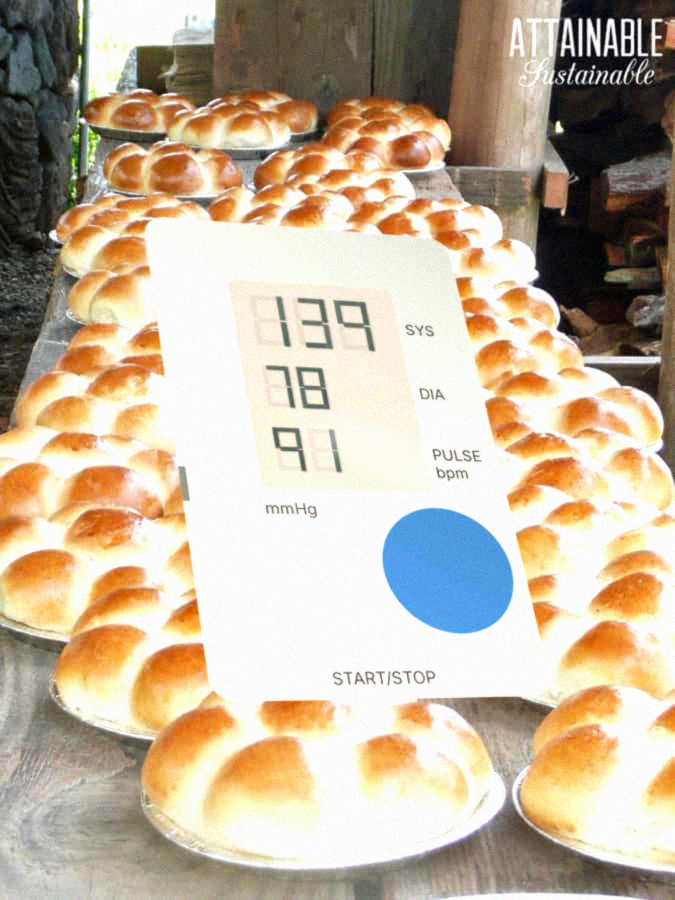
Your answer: {"value": 91, "unit": "bpm"}
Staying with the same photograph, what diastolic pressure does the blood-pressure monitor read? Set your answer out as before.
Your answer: {"value": 78, "unit": "mmHg"}
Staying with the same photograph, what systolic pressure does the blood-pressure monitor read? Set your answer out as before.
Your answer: {"value": 139, "unit": "mmHg"}
